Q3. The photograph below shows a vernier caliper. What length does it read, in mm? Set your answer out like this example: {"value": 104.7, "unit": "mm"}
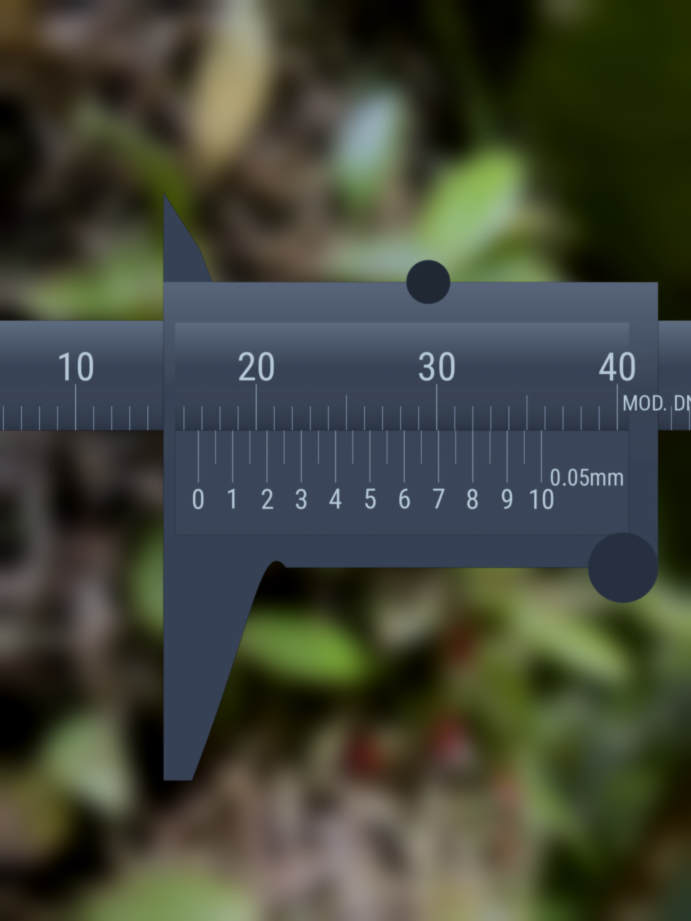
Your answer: {"value": 16.8, "unit": "mm"}
